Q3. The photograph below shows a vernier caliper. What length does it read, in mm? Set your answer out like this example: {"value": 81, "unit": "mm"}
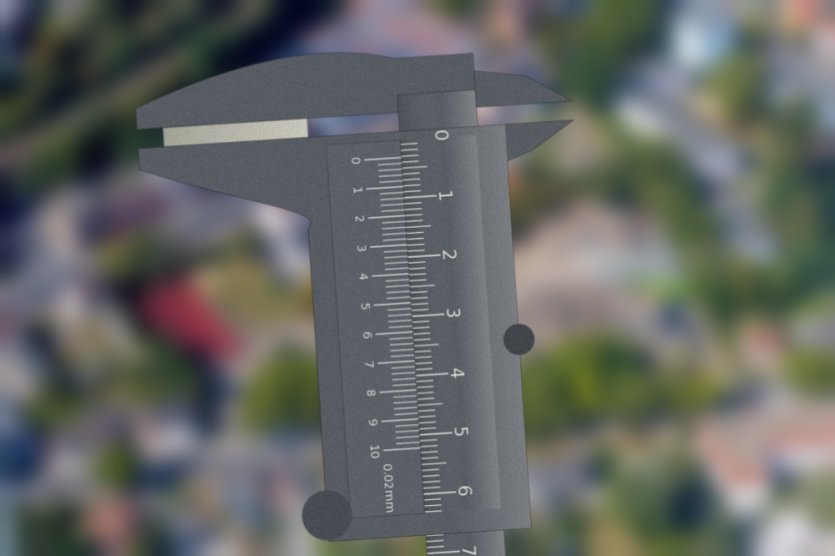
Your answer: {"value": 3.2, "unit": "mm"}
